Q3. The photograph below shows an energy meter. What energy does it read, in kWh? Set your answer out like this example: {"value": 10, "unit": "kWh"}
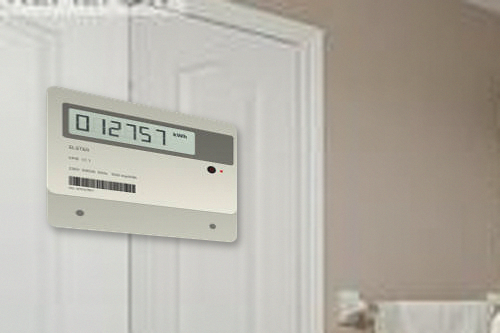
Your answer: {"value": 12757, "unit": "kWh"}
